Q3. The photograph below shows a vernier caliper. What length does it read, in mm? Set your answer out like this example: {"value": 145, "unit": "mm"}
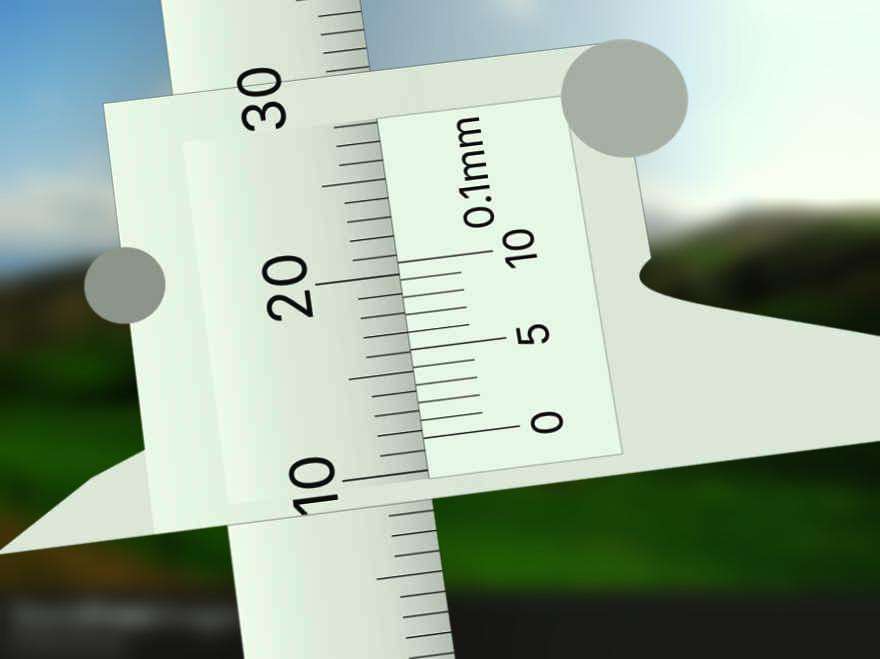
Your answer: {"value": 11.6, "unit": "mm"}
